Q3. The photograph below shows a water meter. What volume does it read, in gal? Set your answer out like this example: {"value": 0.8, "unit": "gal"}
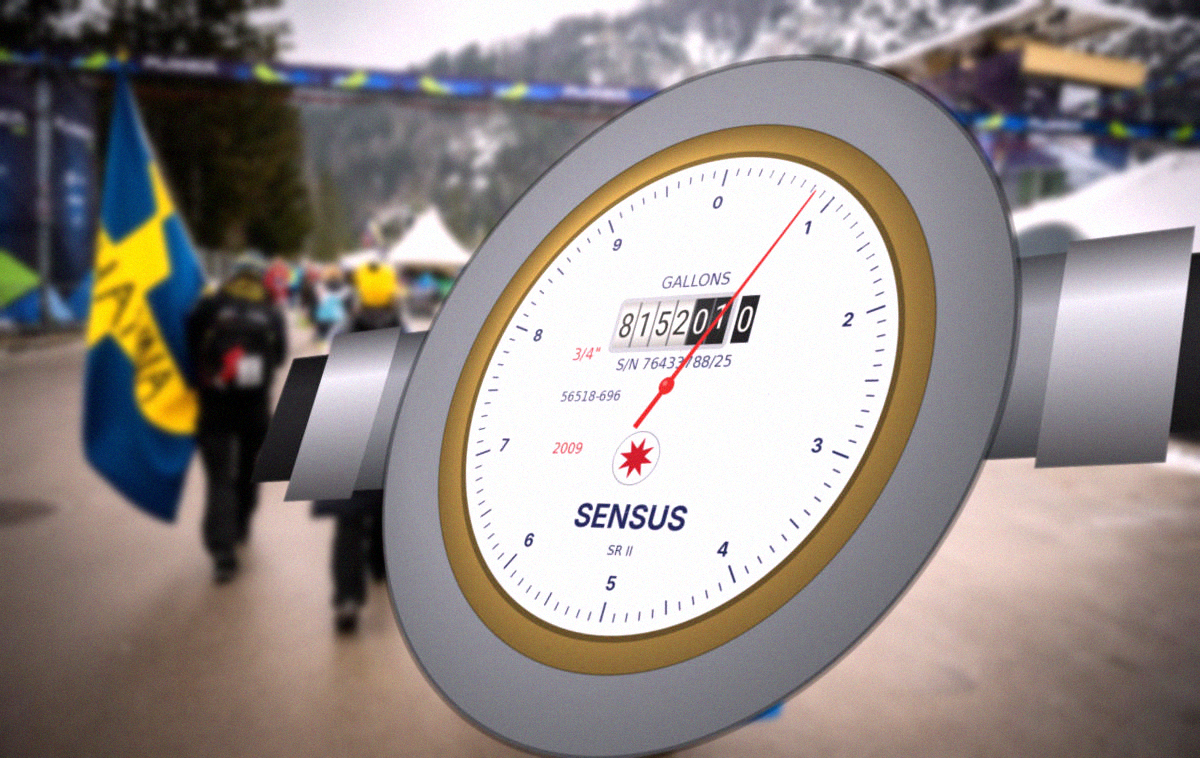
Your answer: {"value": 8152010.8, "unit": "gal"}
